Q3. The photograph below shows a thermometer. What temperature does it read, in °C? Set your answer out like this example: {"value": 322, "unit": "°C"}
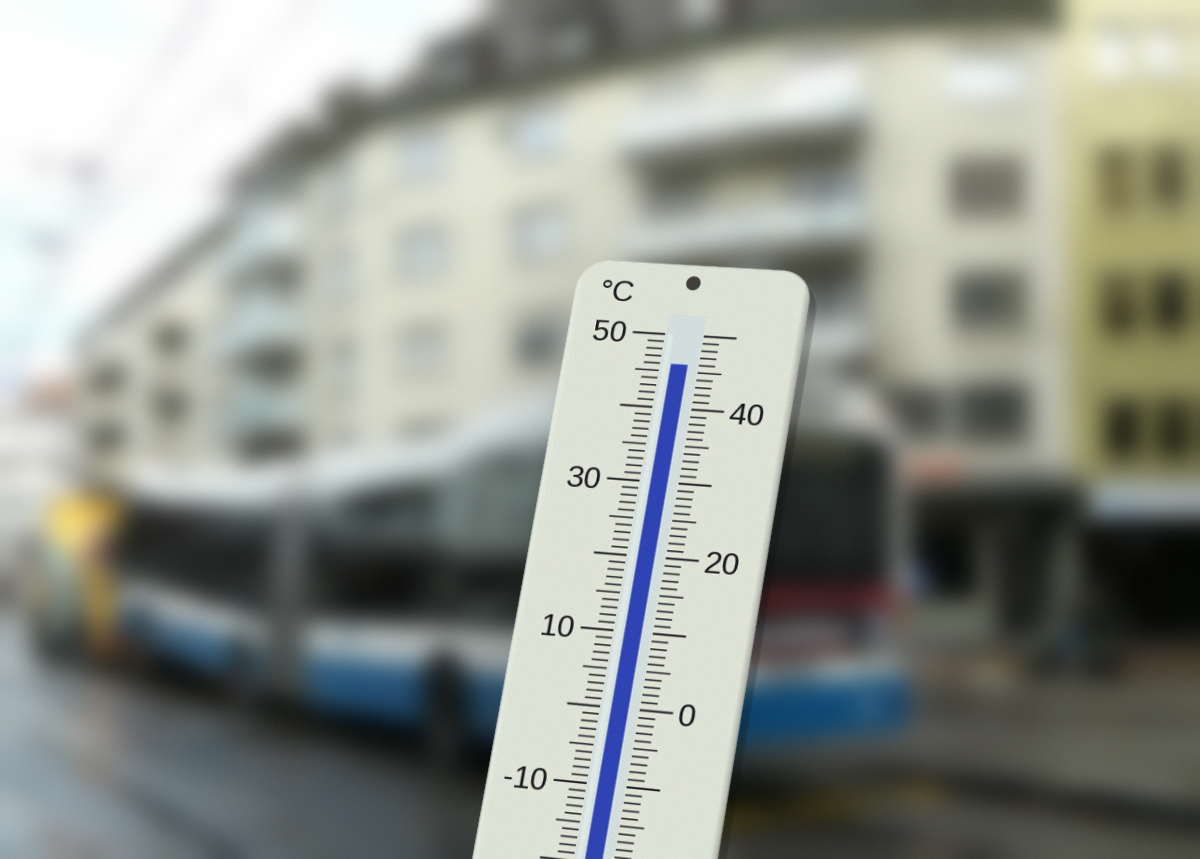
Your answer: {"value": 46, "unit": "°C"}
